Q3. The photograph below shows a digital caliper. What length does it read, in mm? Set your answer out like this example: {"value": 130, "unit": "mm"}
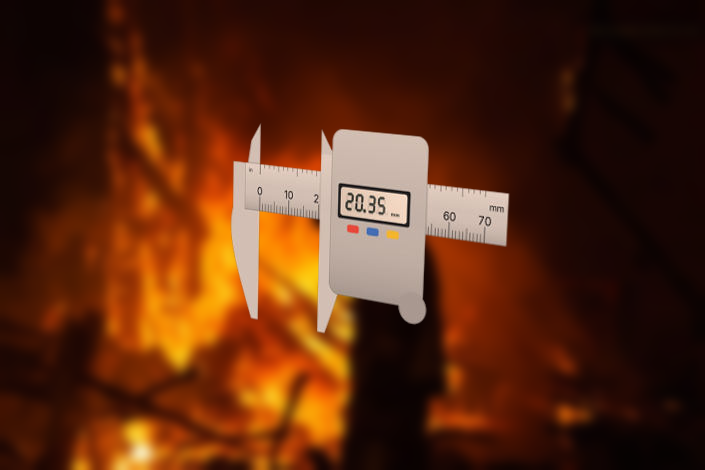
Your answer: {"value": 20.35, "unit": "mm"}
